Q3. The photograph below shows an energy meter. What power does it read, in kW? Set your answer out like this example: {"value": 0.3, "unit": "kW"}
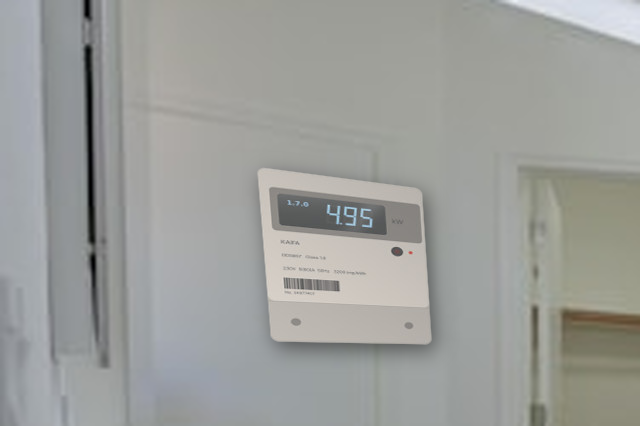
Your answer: {"value": 4.95, "unit": "kW"}
